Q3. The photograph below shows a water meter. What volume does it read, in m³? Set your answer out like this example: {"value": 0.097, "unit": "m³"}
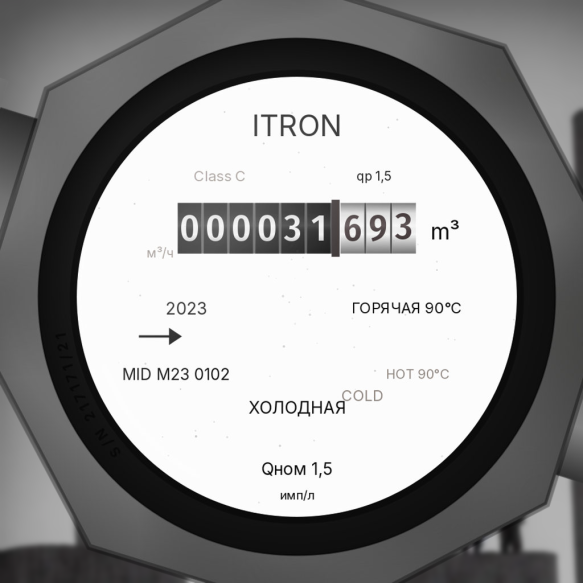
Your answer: {"value": 31.693, "unit": "m³"}
